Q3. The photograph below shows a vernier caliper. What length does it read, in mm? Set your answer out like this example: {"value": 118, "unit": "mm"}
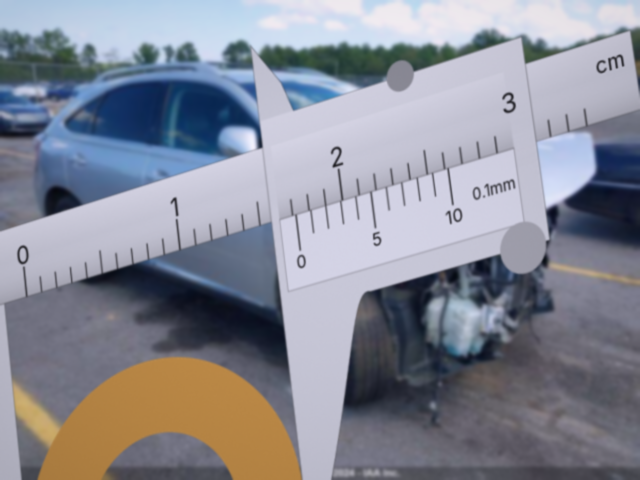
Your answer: {"value": 17.2, "unit": "mm"}
